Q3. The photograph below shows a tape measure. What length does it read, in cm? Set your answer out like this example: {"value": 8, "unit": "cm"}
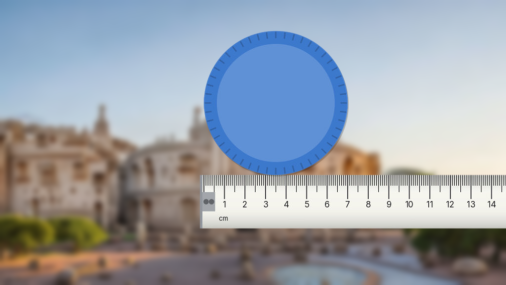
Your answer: {"value": 7, "unit": "cm"}
